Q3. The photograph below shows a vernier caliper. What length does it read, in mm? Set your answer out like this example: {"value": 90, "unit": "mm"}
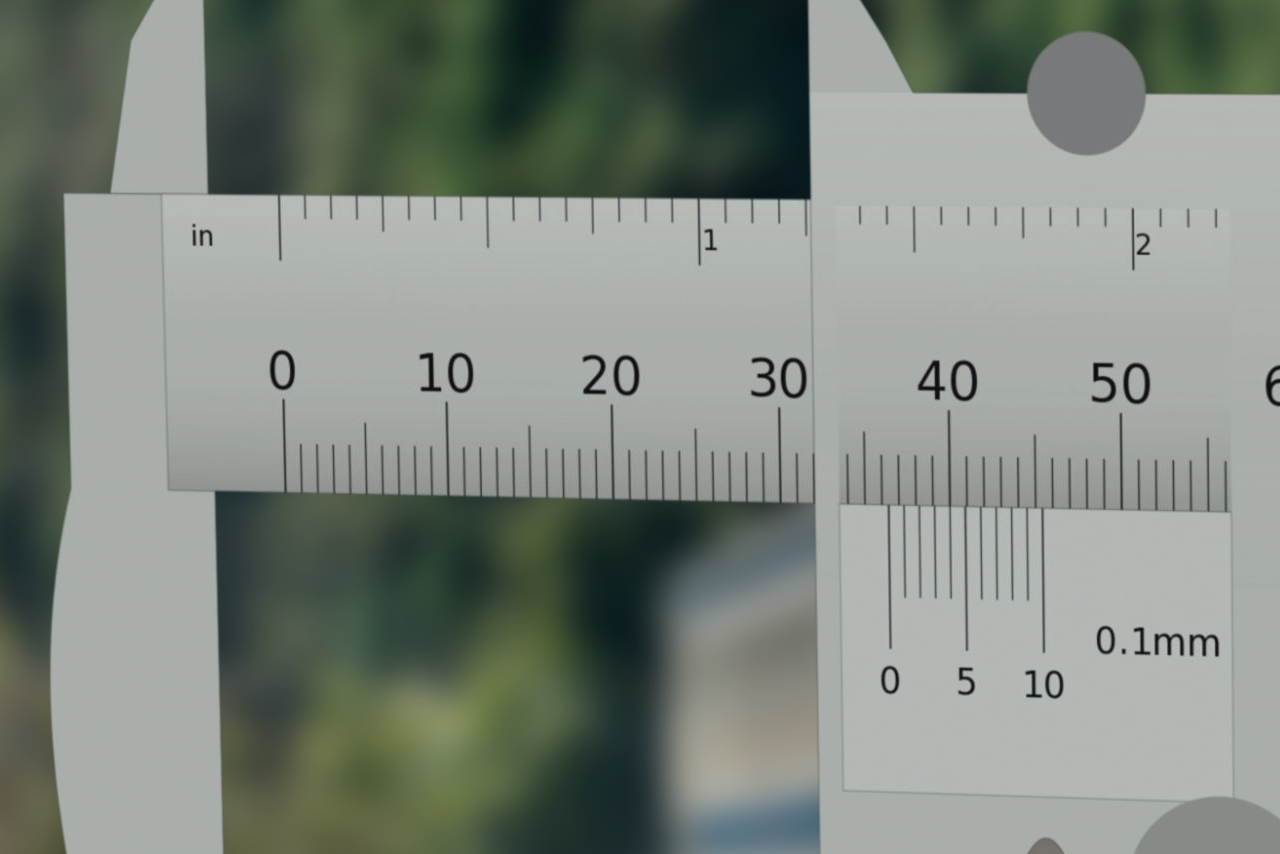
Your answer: {"value": 36.4, "unit": "mm"}
